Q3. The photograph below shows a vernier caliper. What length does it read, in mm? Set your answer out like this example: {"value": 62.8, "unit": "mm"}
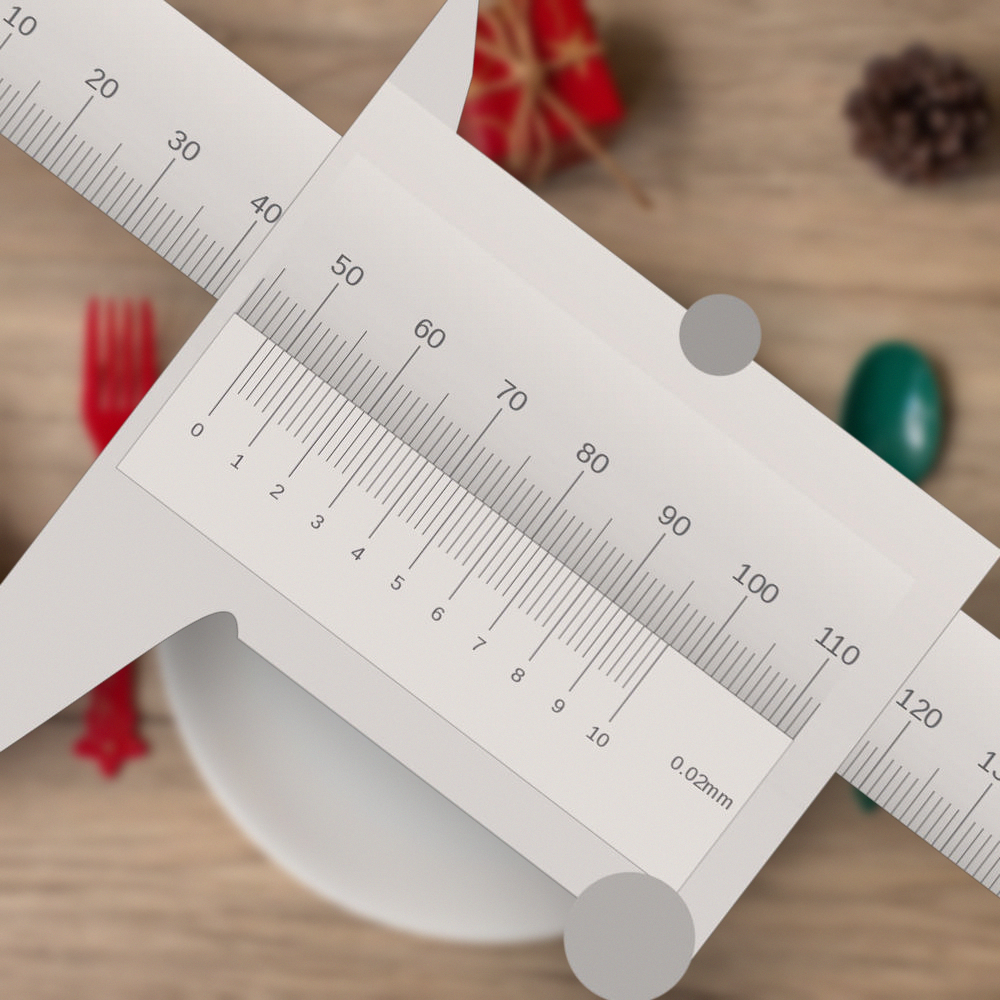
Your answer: {"value": 47.8, "unit": "mm"}
